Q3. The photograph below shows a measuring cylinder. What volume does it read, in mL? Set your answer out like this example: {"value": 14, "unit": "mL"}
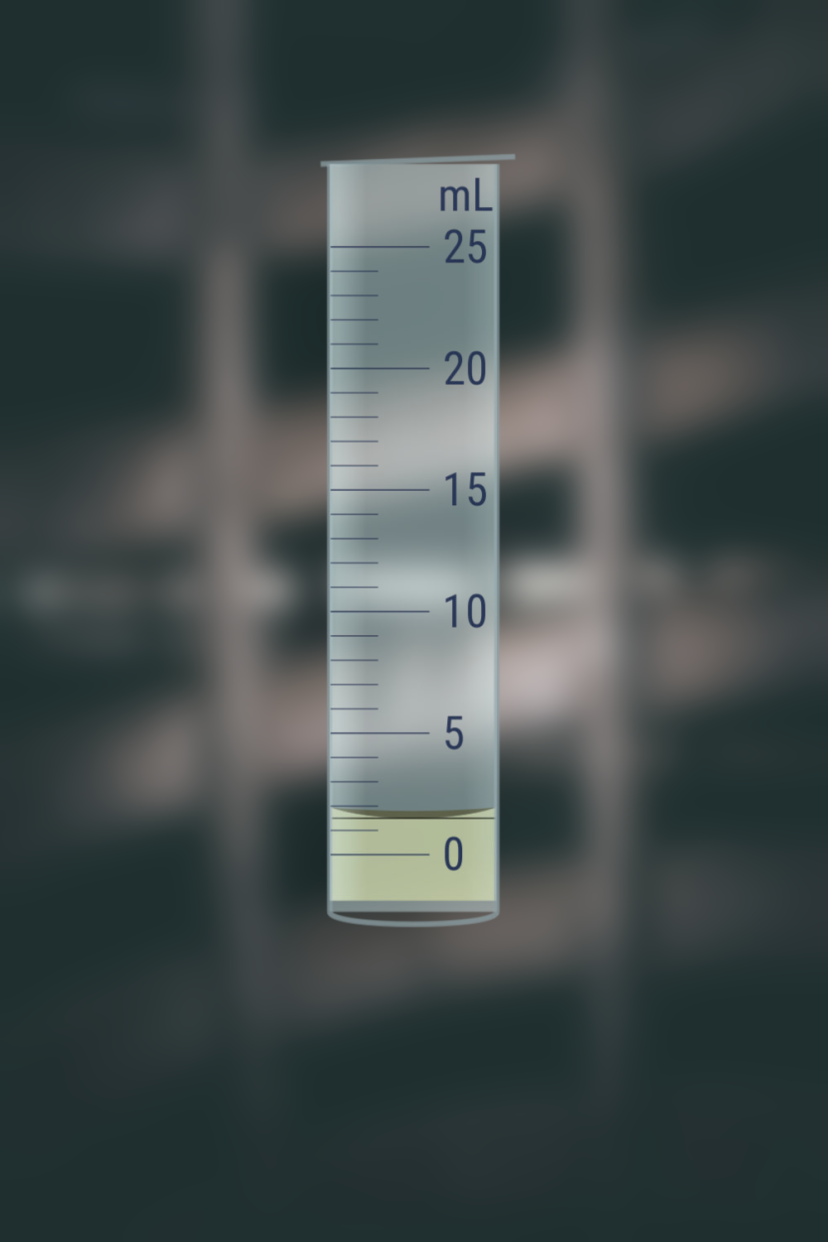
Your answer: {"value": 1.5, "unit": "mL"}
